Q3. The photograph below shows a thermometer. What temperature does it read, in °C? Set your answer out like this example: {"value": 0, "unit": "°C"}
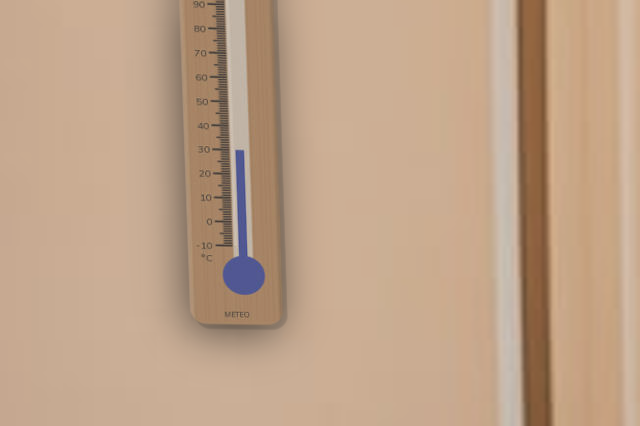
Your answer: {"value": 30, "unit": "°C"}
